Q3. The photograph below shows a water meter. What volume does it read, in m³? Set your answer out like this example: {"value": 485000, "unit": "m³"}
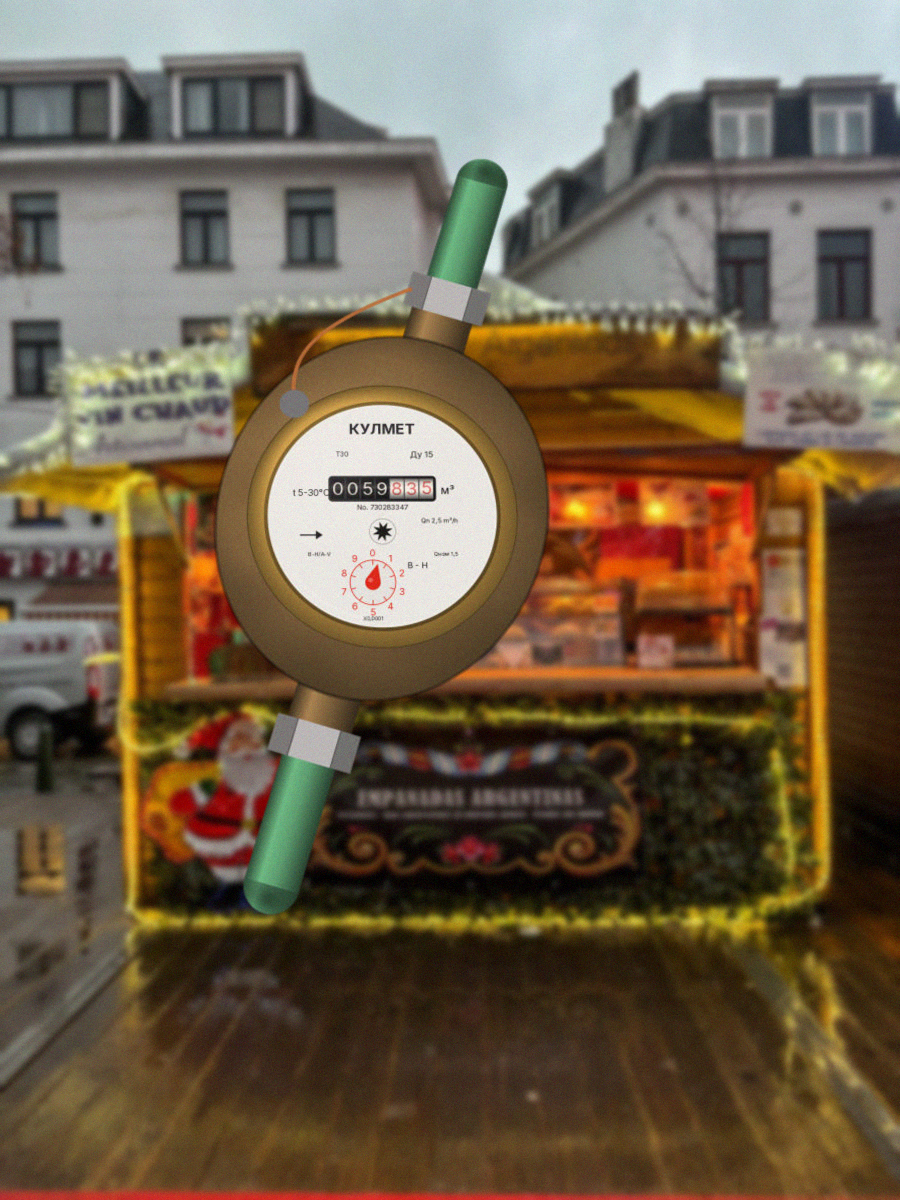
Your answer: {"value": 59.8350, "unit": "m³"}
